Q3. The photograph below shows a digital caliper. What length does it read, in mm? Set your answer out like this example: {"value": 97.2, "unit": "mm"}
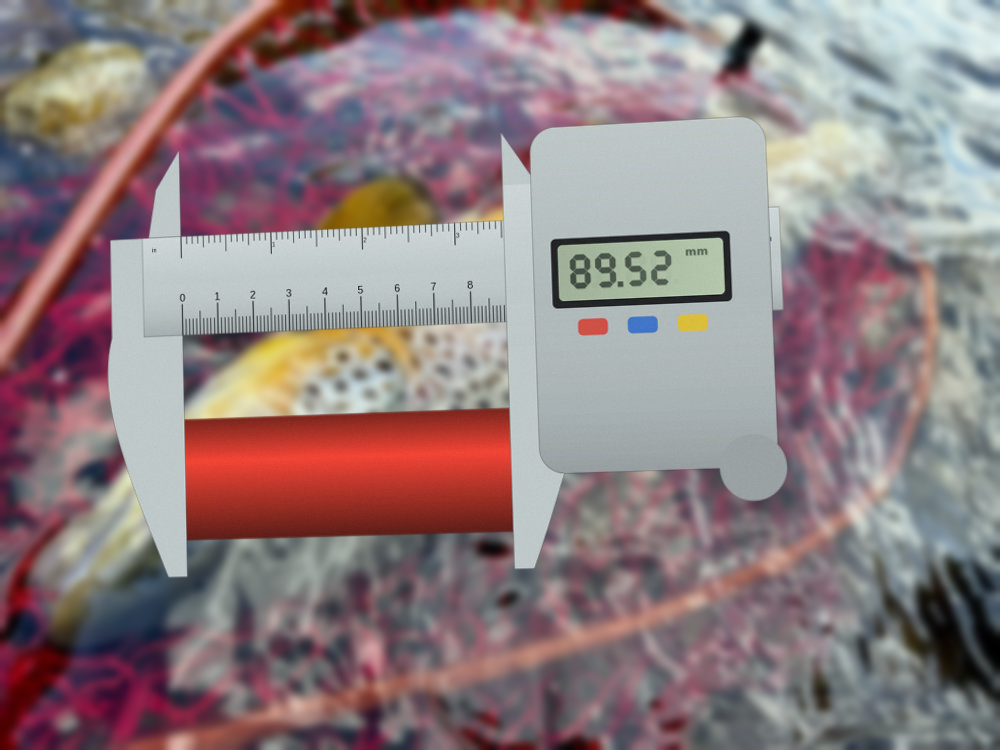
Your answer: {"value": 89.52, "unit": "mm"}
